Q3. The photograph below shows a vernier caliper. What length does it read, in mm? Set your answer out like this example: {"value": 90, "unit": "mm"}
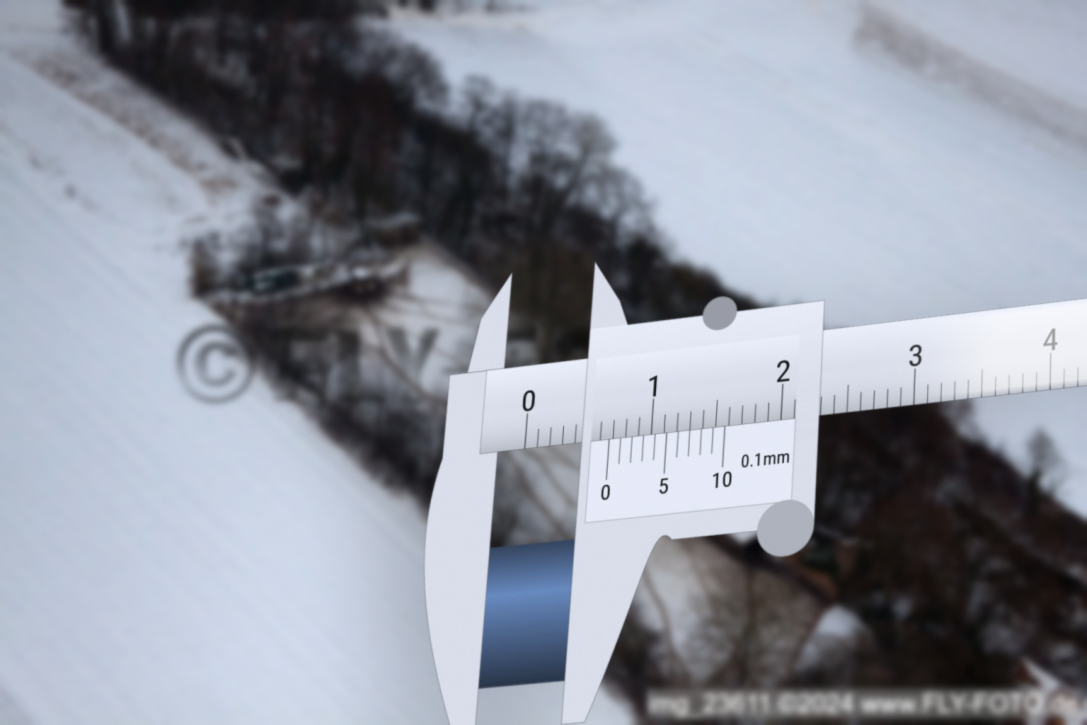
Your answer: {"value": 6.7, "unit": "mm"}
